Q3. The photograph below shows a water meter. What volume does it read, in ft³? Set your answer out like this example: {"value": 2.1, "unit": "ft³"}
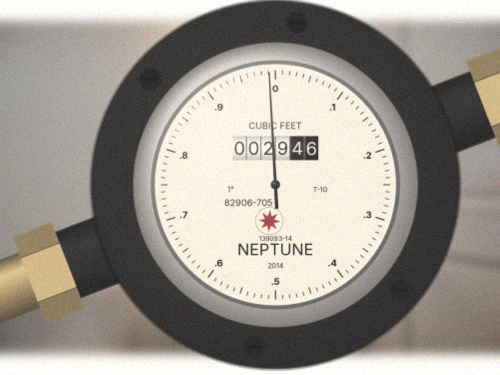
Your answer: {"value": 2945.99, "unit": "ft³"}
